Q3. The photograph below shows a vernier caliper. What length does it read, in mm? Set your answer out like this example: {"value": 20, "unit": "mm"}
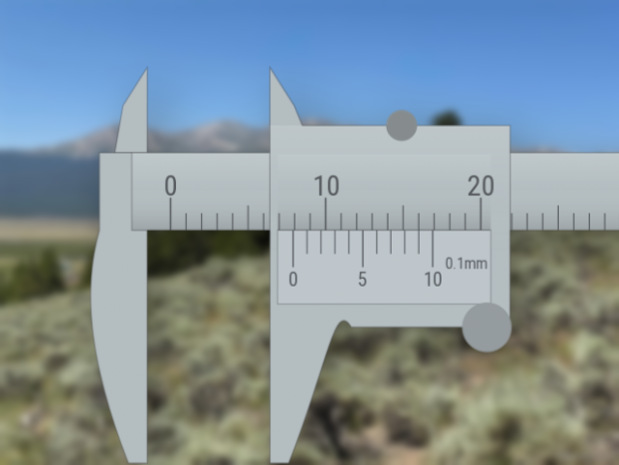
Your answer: {"value": 7.9, "unit": "mm"}
